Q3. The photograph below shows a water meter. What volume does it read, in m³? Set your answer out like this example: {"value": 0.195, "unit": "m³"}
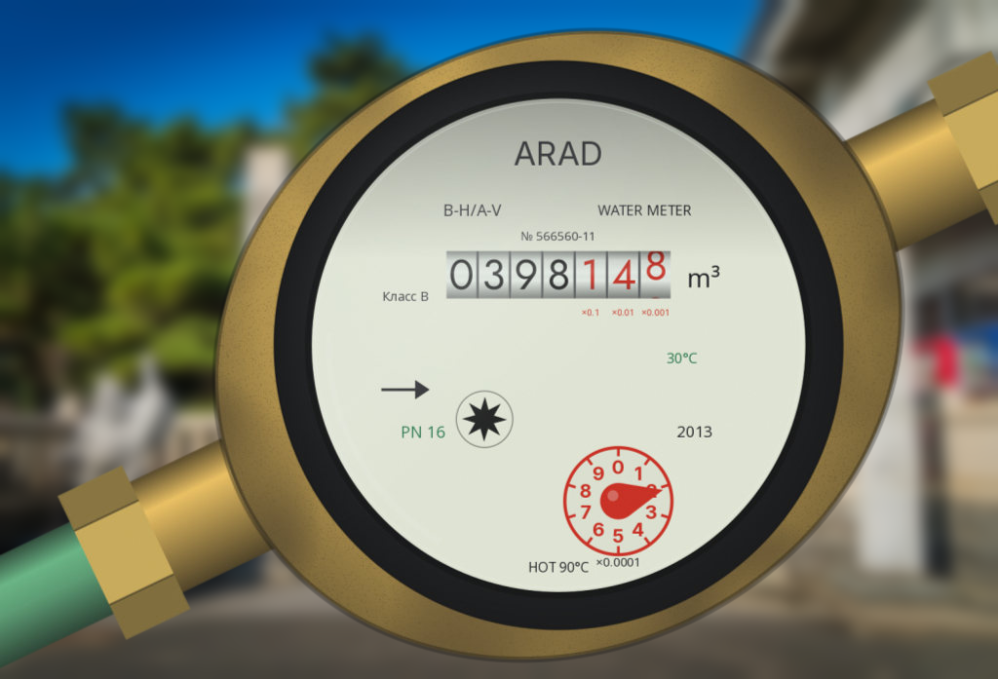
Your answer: {"value": 398.1482, "unit": "m³"}
